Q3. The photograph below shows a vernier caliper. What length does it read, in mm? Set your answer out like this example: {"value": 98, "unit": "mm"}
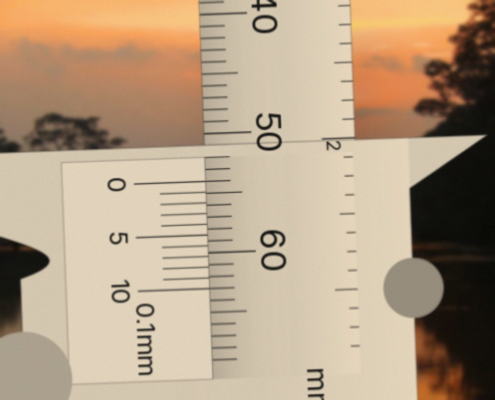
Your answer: {"value": 54.0, "unit": "mm"}
